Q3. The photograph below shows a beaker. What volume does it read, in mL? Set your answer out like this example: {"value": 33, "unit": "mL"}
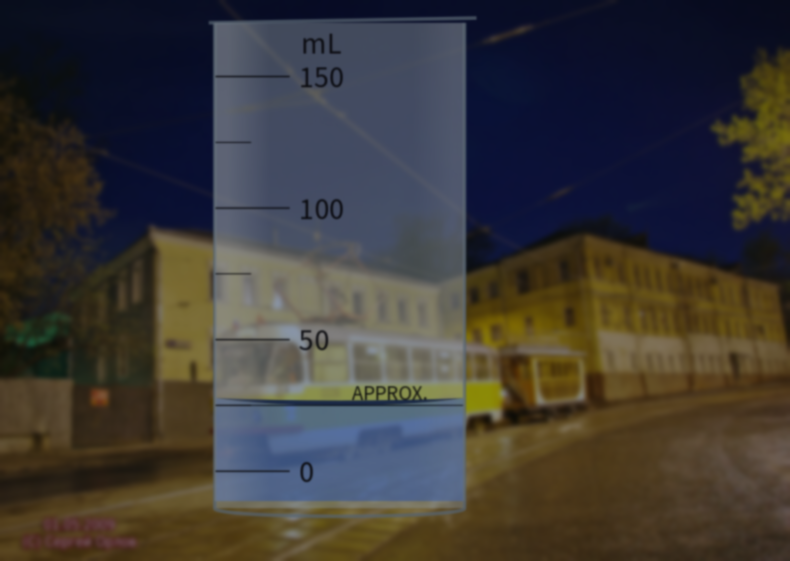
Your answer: {"value": 25, "unit": "mL"}
